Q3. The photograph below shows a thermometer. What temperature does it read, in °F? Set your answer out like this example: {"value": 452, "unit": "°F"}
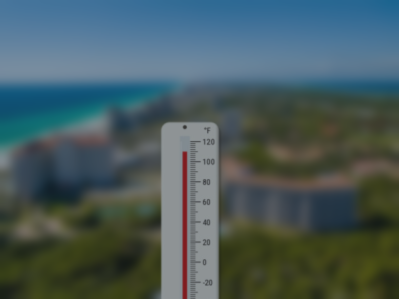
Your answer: {"value": 110, "unit": "°F"}
